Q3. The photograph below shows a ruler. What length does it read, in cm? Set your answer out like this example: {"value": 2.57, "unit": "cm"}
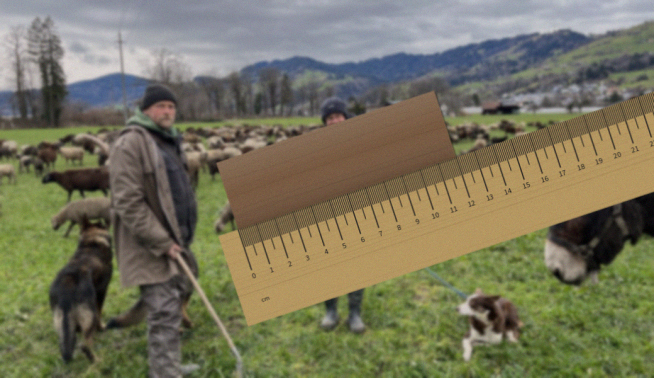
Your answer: {"value": 12, "unit": "cm"}
